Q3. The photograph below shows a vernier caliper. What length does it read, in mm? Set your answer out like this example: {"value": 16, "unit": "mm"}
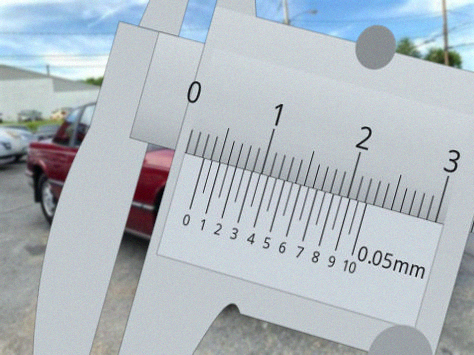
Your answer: {"value": 3.2, "unit": "mm"}
